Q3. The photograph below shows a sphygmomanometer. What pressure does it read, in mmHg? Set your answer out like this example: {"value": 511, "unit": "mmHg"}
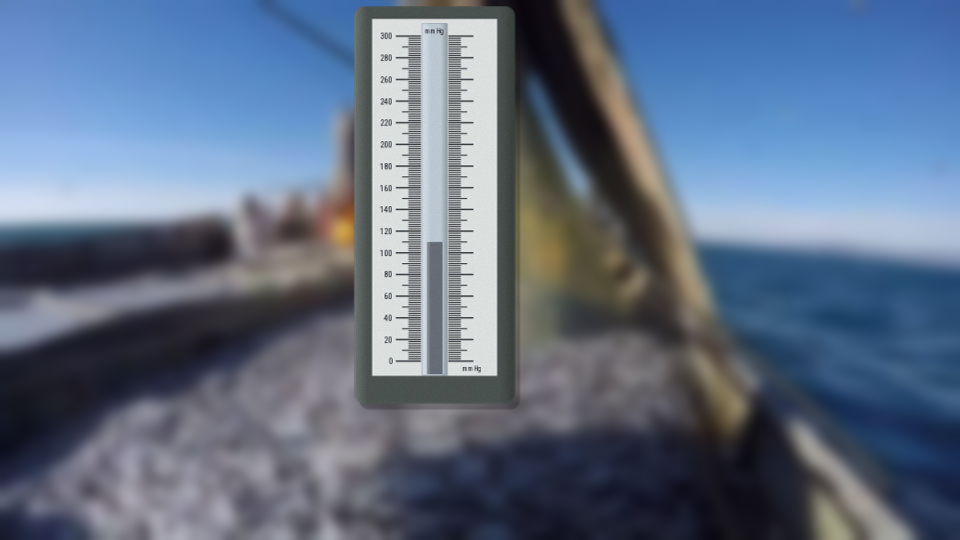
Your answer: {"value": 110, "unit": "mmHg"}
